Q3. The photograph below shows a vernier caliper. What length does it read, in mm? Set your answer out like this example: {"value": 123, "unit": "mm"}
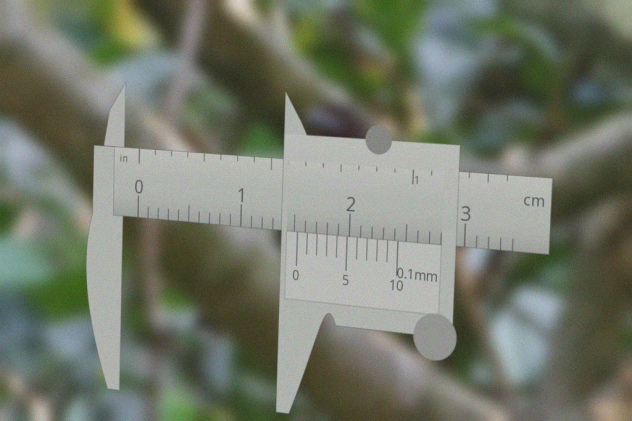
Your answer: {"value": 15.3, "unit": "mm"}
